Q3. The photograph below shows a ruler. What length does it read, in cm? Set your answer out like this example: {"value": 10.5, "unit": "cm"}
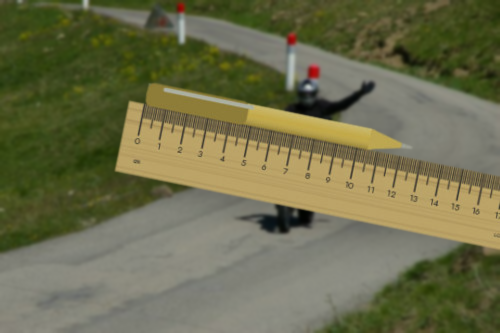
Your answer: {"value": 12.5, "unit": "cm"}
